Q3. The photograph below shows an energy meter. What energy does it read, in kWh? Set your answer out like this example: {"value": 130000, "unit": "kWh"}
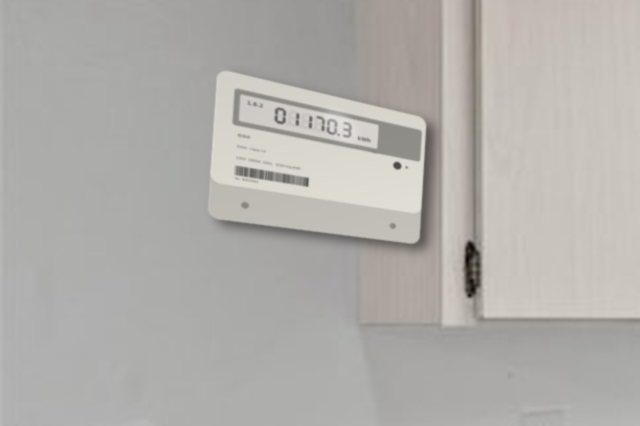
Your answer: {"value": 1170.3, "unit": "kWh"}
